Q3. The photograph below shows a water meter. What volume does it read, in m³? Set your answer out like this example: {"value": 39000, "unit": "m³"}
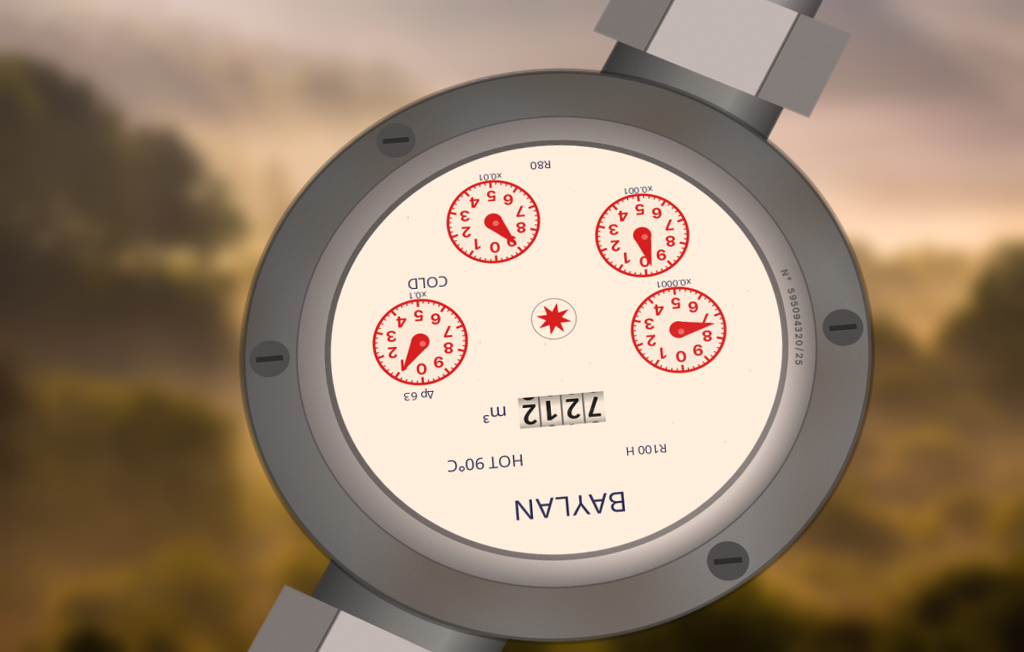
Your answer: {"value": 7212.0897, "unit": "m³"}
